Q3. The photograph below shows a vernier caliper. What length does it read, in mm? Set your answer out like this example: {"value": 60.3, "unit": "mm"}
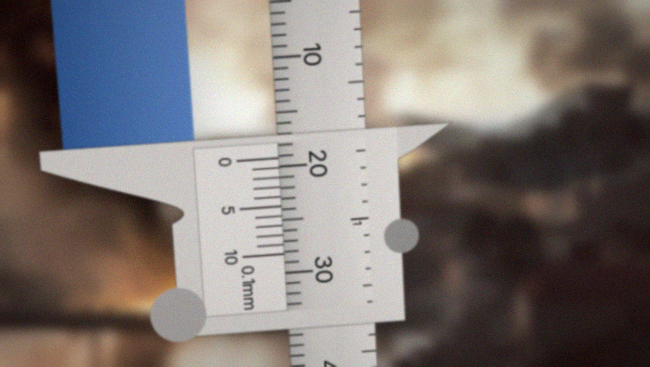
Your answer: {"value": 19.2, "unit": "mm"}
